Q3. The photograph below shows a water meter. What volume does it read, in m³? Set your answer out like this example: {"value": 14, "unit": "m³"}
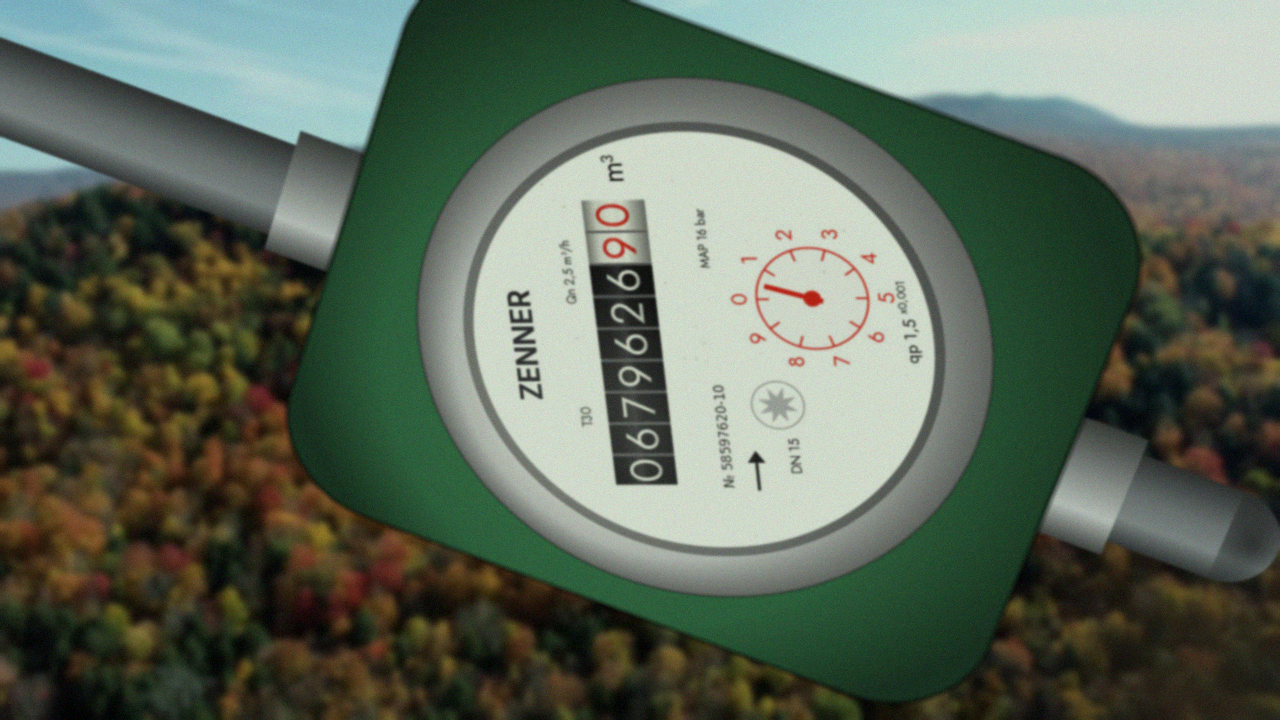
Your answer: {"value": 679626.900, "unit": "m³"}
